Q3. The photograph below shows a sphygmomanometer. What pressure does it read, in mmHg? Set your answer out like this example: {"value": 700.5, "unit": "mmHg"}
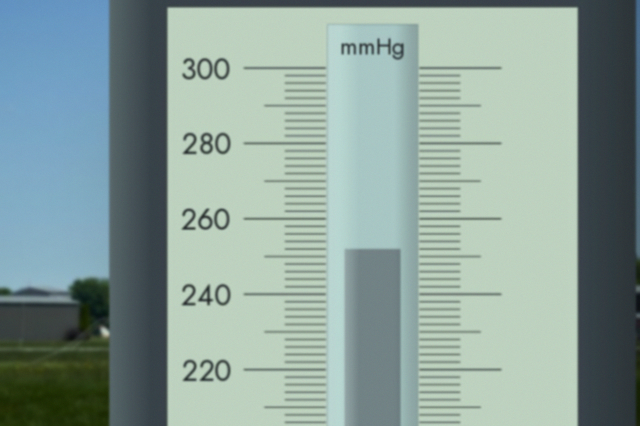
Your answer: {"value": 252, "unit": "mmHg"}
